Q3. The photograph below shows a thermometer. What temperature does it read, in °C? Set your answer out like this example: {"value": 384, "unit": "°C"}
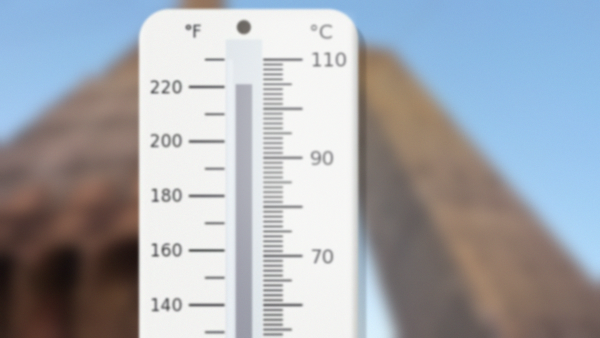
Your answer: {"value": 105, "unit": "°C"}
